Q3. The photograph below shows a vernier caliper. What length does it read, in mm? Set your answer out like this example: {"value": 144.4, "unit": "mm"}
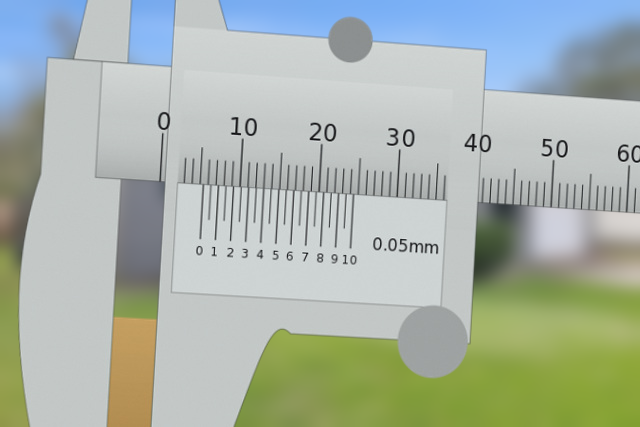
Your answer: {"value": 5.4, "unit": "mm"}
